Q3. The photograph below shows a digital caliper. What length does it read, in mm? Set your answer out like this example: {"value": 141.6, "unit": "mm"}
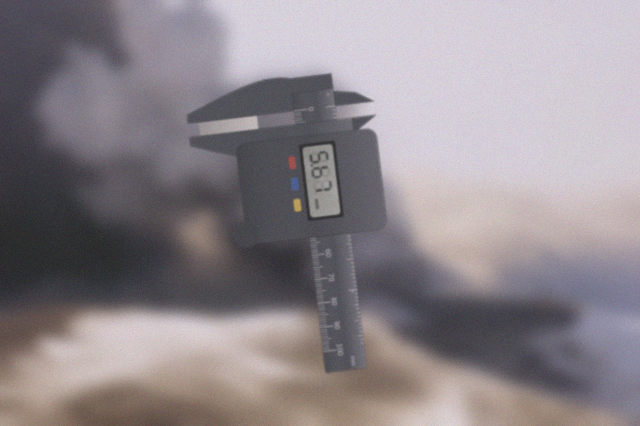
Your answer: {"value": 5.67, "unit": "mm"}
